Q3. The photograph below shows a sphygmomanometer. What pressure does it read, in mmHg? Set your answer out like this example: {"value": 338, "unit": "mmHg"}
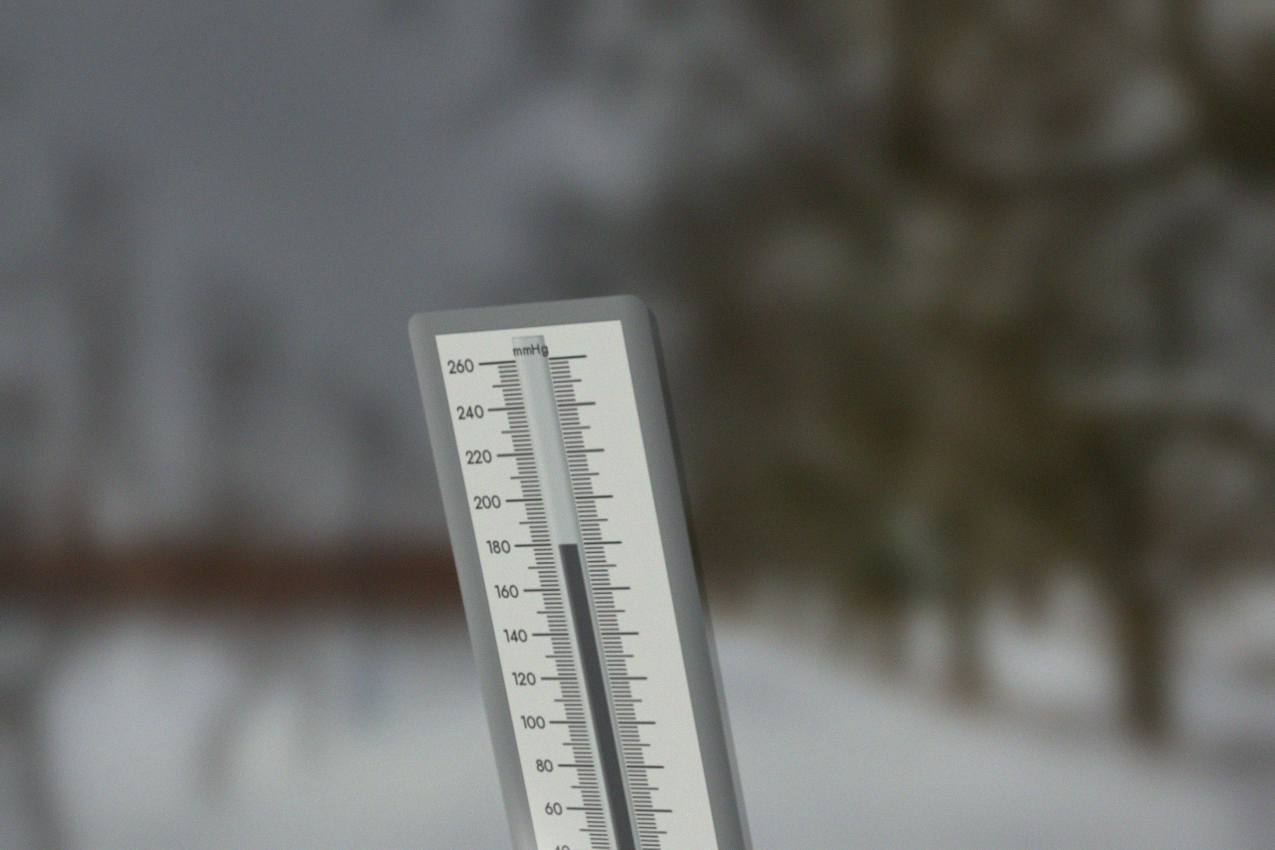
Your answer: {"value": 180, "unit": "mmHg"}
